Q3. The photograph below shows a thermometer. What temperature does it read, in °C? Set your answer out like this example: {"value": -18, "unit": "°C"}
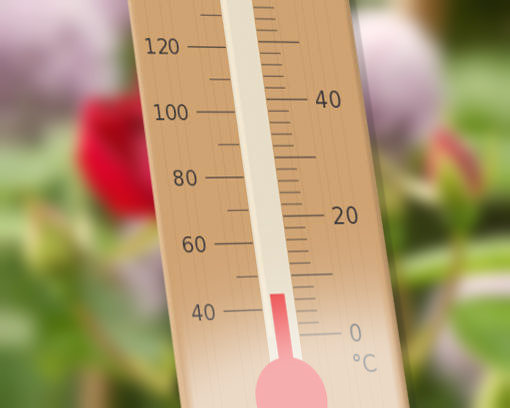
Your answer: {"value": 7, "unit": "°C"}
